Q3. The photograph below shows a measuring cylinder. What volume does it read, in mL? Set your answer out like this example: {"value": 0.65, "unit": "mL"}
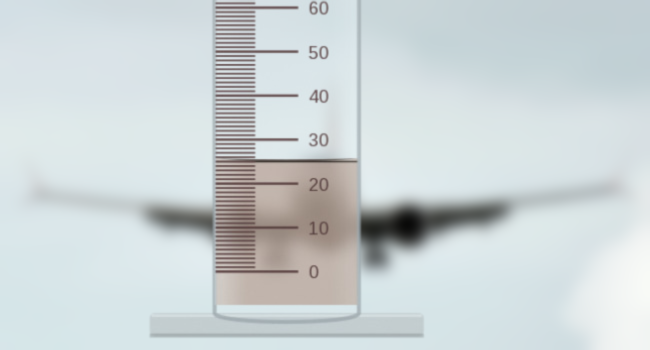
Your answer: {"value": 25, "unit": "mL"}
